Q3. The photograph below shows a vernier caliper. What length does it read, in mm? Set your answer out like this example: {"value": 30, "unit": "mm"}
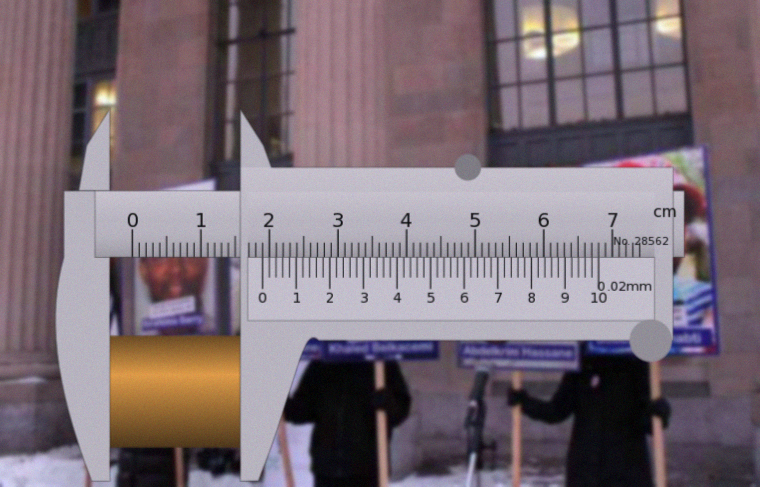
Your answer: {"value": 19.0, "unit": "mm"}
